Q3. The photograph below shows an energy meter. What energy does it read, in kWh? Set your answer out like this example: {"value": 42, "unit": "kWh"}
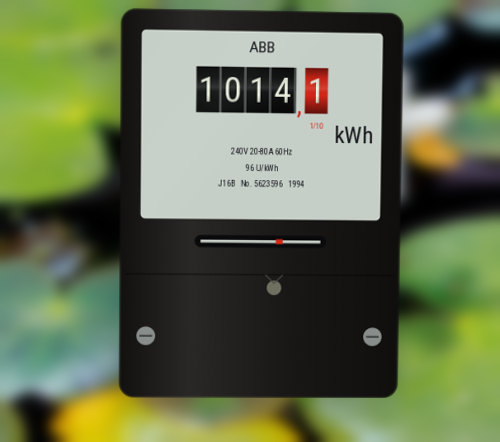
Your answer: {"value": 1014.1, "unit": "kWh"}
